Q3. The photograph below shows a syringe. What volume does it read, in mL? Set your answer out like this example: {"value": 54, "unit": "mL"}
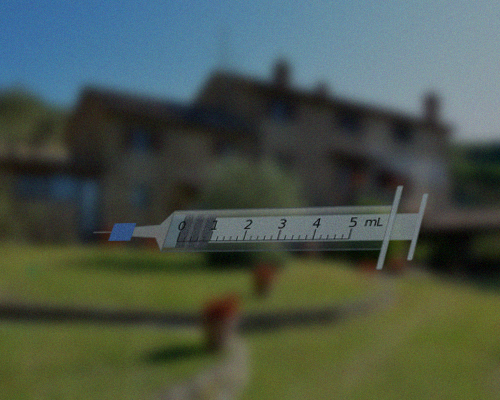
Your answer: {"value": 0, "unit": "mL"}
